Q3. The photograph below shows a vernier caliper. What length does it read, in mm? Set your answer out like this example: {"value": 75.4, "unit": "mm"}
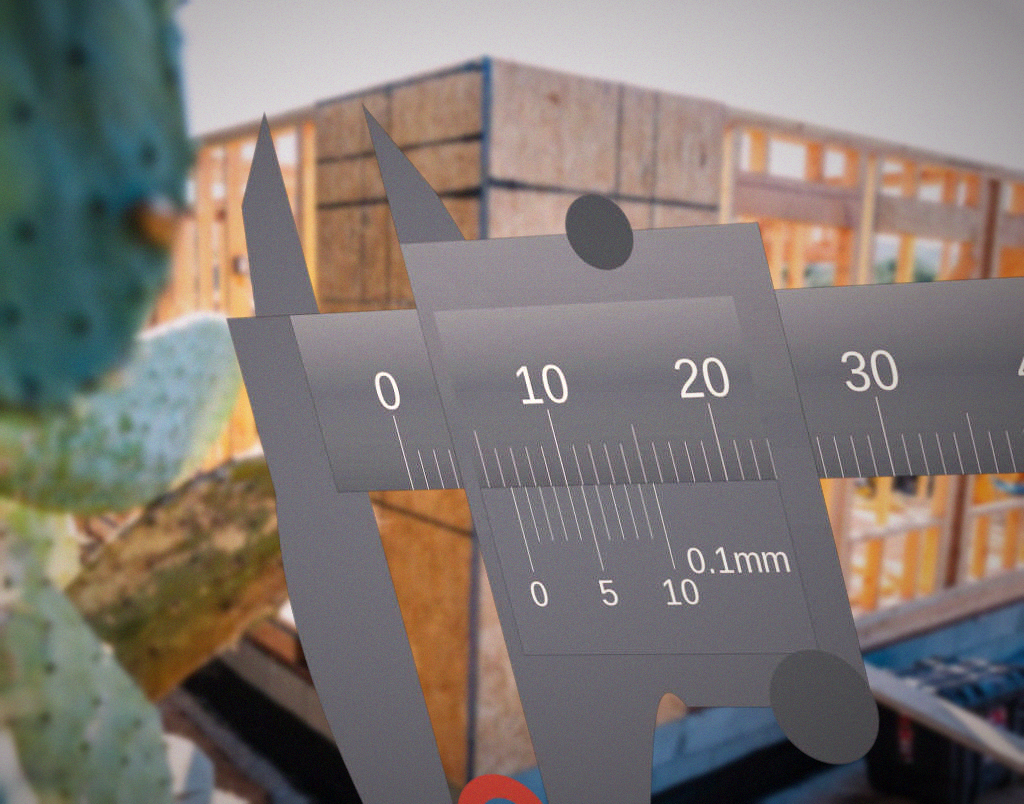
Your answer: {"value": 6.4, "unit": "mm"}
